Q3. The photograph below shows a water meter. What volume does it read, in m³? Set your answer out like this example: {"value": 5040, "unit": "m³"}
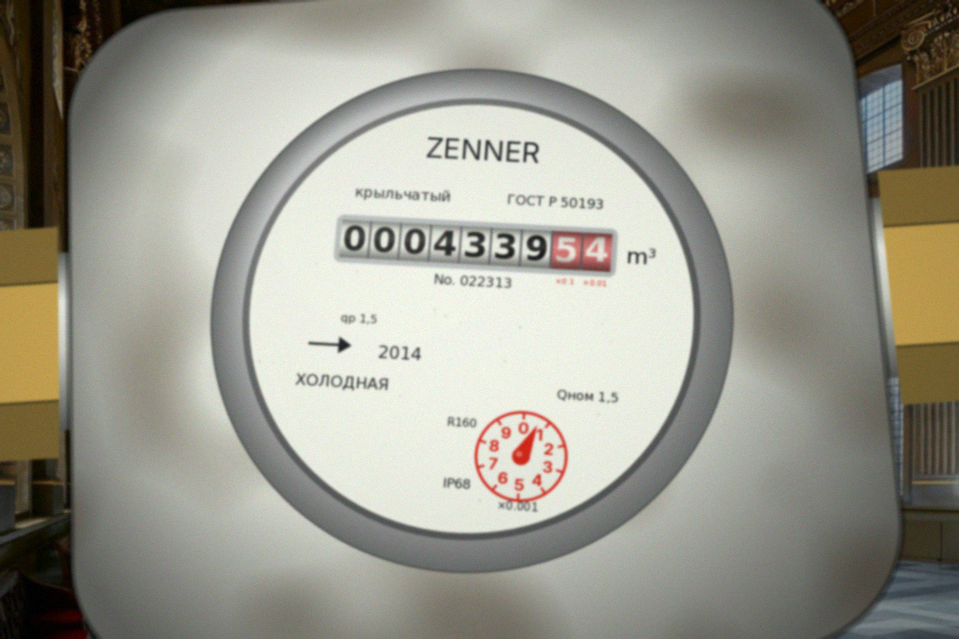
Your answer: {"value": 4339.540, "unit": "m³"}
